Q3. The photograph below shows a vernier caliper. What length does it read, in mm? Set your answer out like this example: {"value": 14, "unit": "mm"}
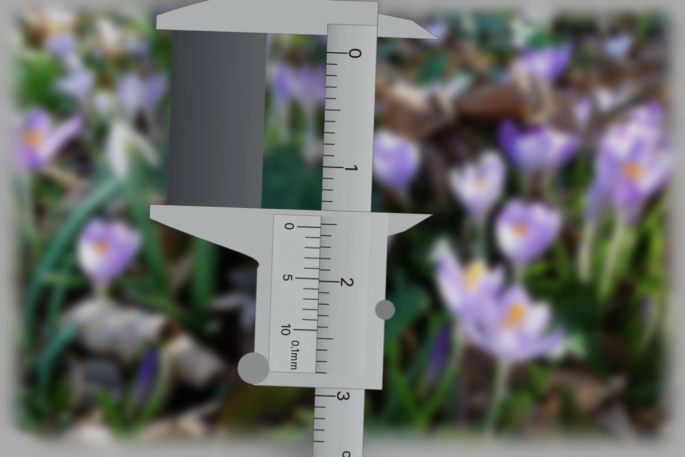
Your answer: {"value": 15.3, "unit": "mm"}
